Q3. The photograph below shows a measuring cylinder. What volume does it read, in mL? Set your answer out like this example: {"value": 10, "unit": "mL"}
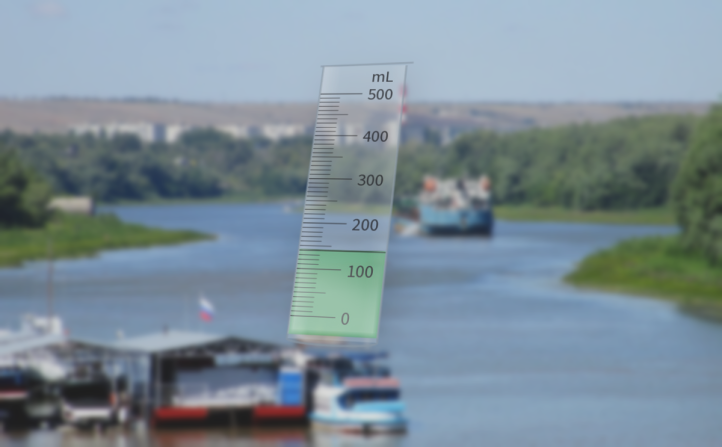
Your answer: {"value": 140, "unit": "mL"}
